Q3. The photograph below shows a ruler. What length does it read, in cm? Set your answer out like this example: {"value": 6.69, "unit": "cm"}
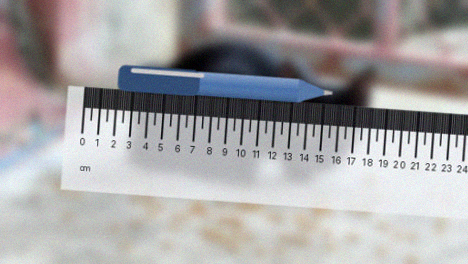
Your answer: {"value": 13.5, "unit": "cm"}
